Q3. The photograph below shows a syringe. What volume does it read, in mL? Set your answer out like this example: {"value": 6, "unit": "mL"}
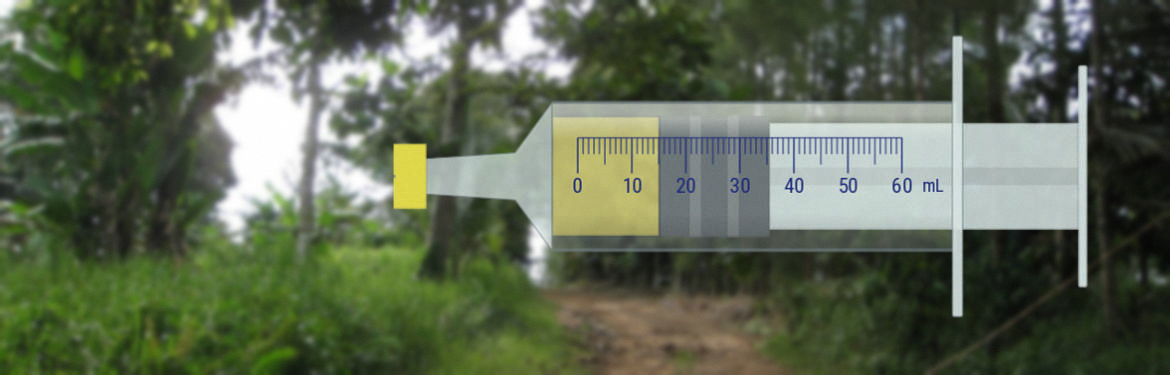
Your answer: {"value": 15, "unit": "mL"}
